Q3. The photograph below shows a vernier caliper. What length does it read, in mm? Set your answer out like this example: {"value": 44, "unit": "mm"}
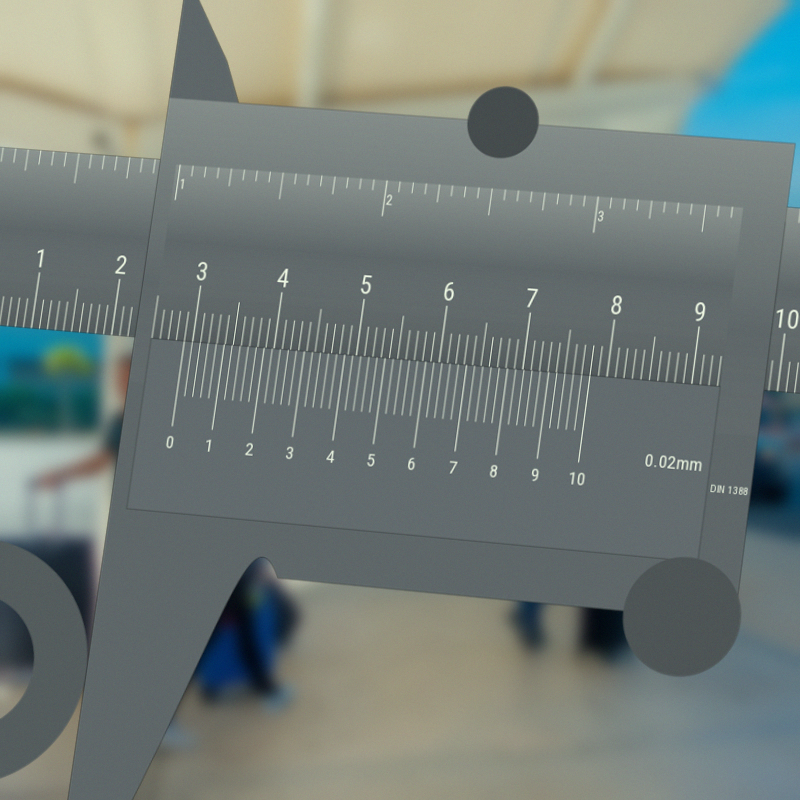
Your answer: {"value": 29.0, "unit": "mm"}
